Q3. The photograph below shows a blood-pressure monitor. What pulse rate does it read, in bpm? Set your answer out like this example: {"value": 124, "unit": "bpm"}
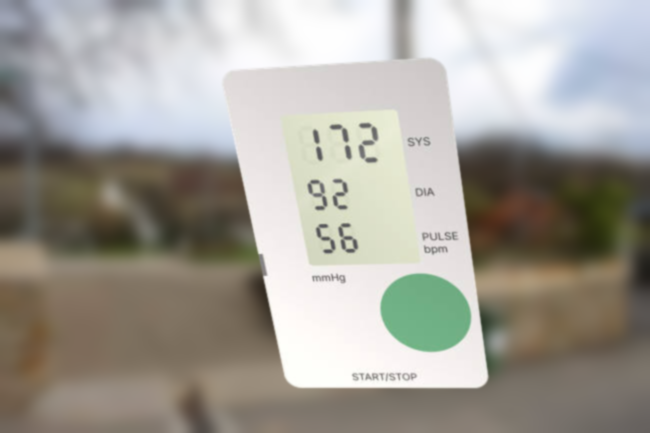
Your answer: {"value": 56, "unit": "bpm"}
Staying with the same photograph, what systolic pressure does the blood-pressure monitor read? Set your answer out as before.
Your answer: {"value": 172, "unit": "mmHg"}
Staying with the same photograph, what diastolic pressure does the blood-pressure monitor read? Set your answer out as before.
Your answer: {"value": 92, "unit": "mmHg"}
